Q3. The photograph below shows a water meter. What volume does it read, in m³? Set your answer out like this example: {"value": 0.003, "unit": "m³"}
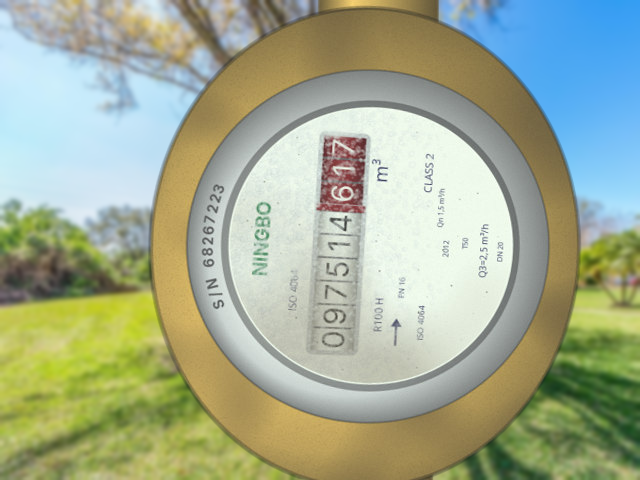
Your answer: {"value": 97514.617, "unit": "m³"}
